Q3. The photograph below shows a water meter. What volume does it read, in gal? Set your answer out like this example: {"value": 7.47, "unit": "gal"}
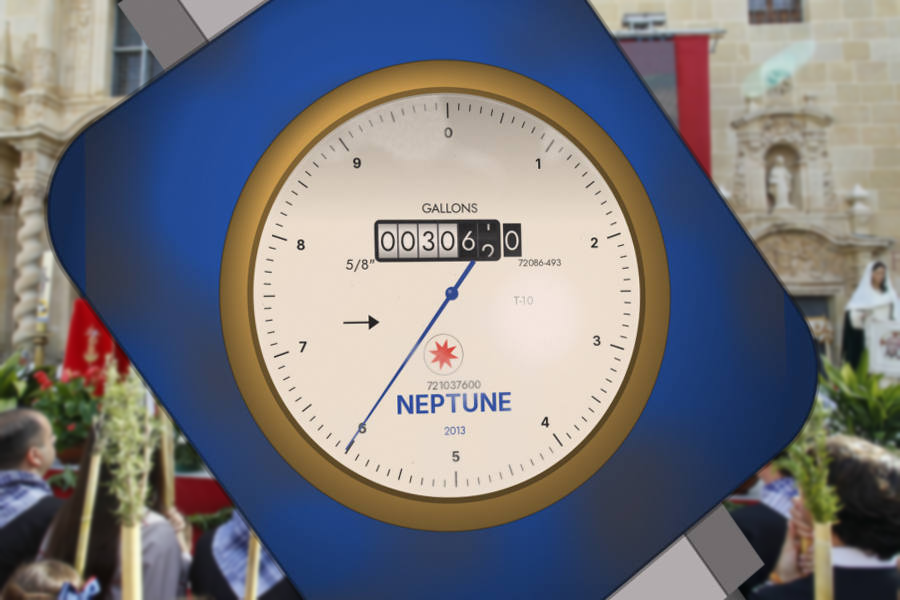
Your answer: {"value": 30616.0, "unit": "gal"}
